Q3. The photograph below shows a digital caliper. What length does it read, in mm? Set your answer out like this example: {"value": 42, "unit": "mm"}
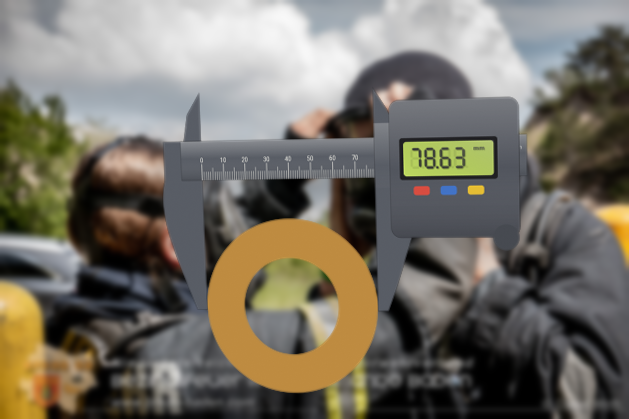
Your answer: {"value": 78.63, "unit": "mm"}
